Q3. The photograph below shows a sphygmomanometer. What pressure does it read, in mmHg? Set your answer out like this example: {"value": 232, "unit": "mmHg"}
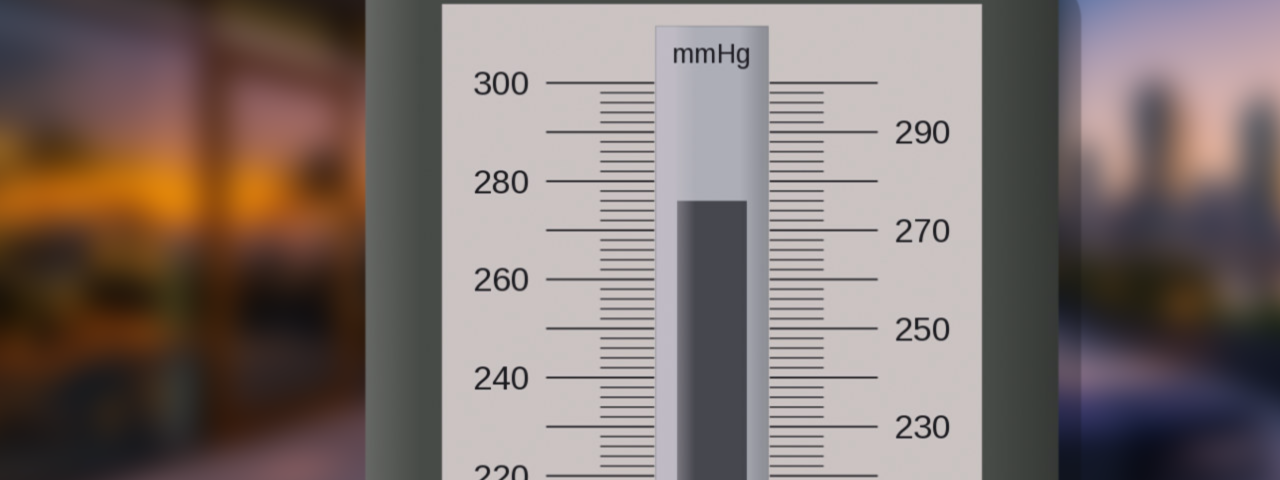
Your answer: {"value": 276, "unit": "mmHg"}
